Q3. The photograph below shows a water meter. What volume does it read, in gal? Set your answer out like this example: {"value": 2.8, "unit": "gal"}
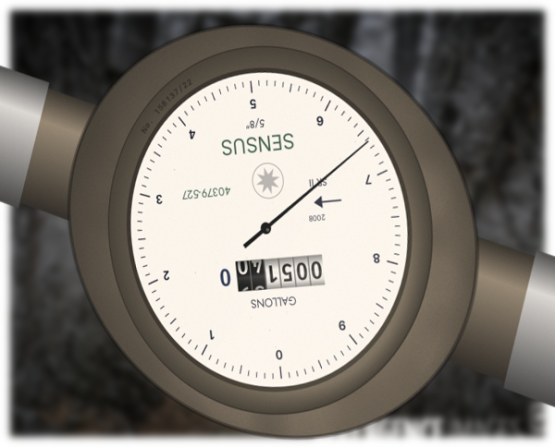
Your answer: {"value": 51396.6, "unit": "gal"}
